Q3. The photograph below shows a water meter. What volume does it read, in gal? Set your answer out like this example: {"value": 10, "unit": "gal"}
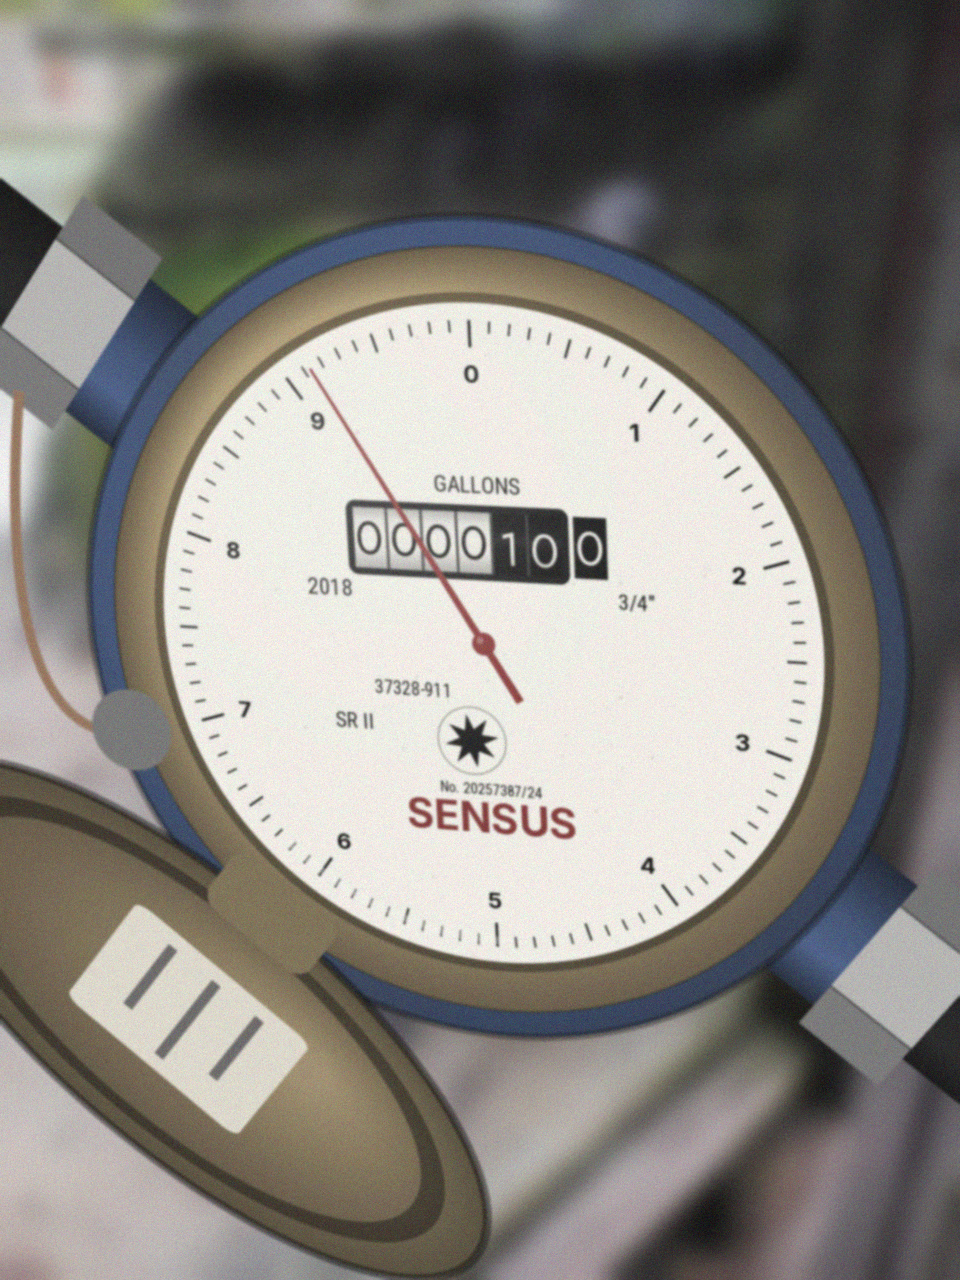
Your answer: {"value": 99.1, "unit": "gal"}
